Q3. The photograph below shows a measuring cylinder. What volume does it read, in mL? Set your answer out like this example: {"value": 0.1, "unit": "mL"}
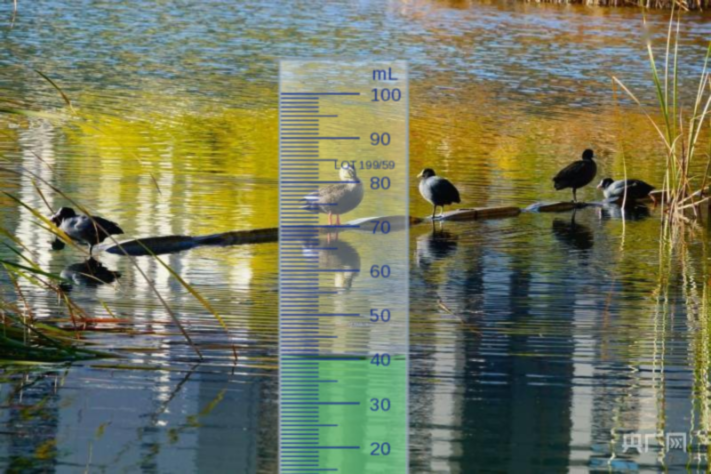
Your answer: {"value": 40, "unit": "mL"}
